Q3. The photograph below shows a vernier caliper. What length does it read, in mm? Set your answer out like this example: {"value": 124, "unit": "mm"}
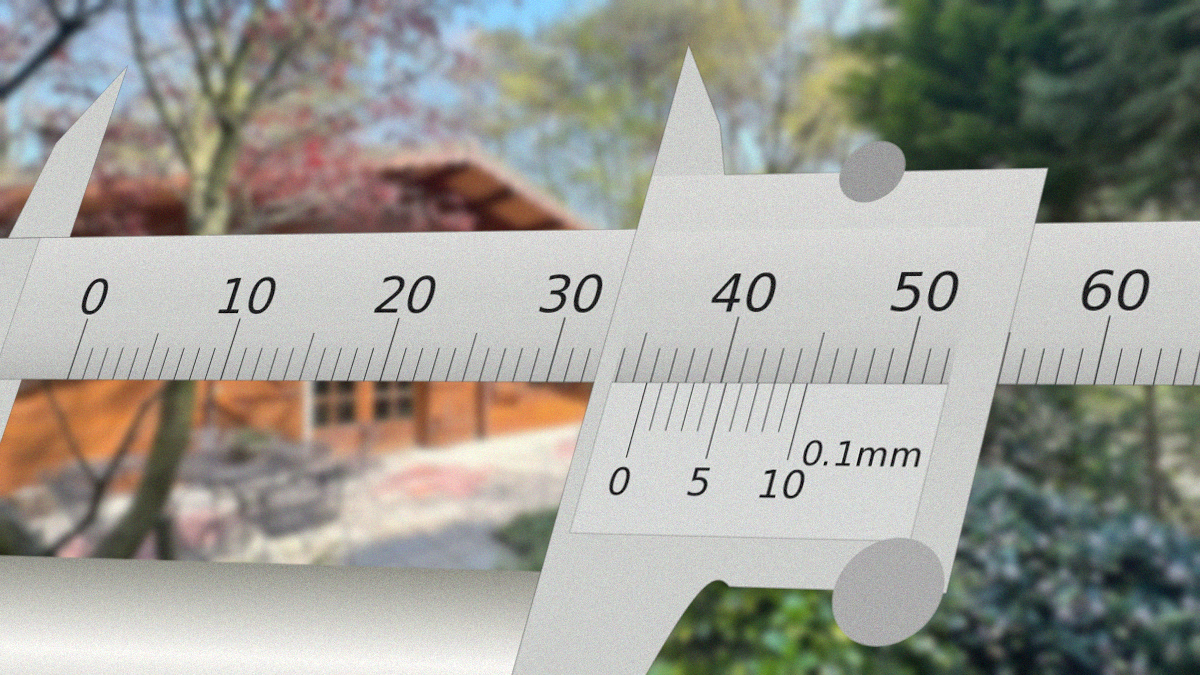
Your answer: {"value": 35.8, "unit": "mm"}
